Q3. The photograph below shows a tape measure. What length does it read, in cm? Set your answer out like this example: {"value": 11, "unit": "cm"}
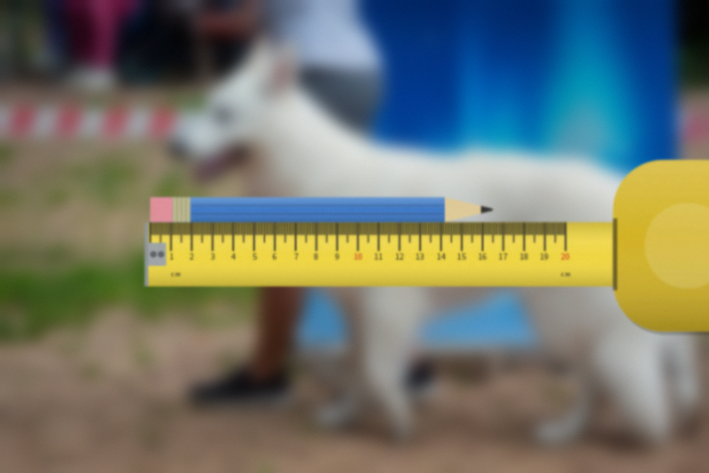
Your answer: {"value": 16.5, "unit": "cm"}
